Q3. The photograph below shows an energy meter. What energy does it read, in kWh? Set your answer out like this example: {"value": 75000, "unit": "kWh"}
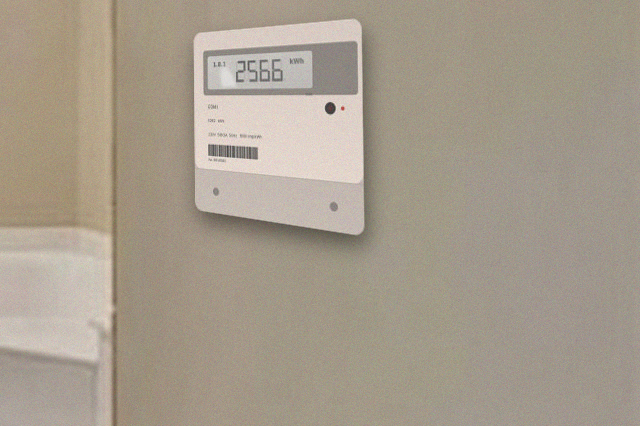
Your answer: {"value": 2566, "unit": "kWh"}
